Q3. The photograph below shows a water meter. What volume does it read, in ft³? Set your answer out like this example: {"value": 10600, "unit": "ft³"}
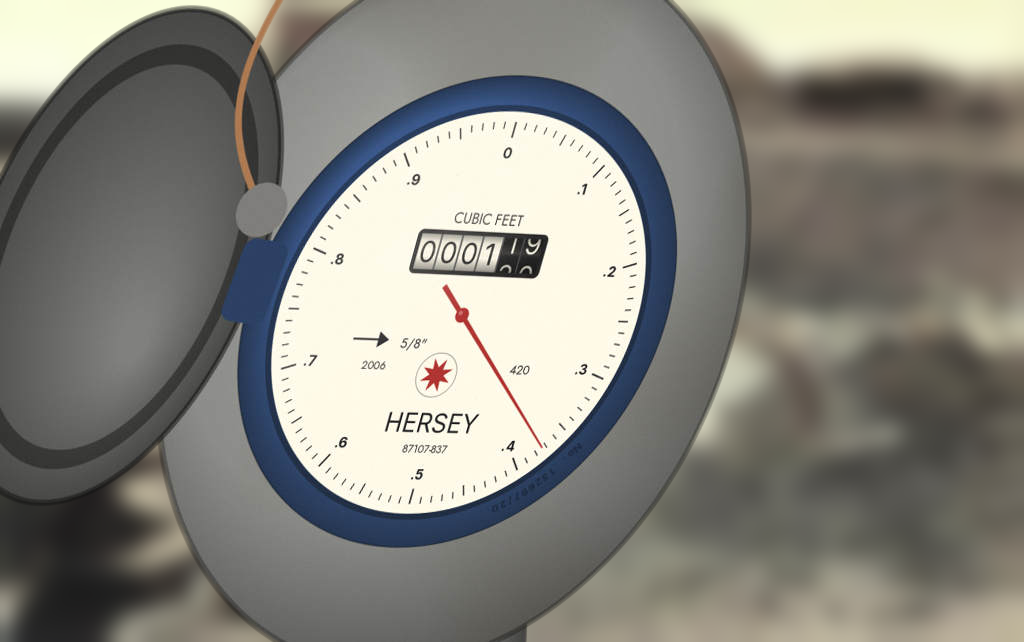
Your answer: {"value": 119.37, "unit": "ft³"}
